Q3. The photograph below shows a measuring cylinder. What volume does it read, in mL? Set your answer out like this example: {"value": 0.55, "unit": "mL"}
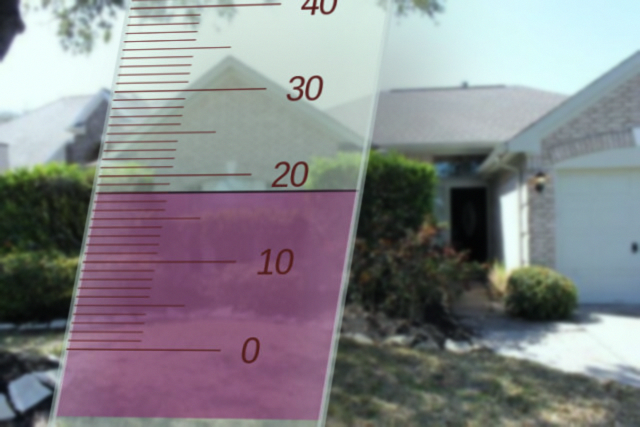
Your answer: {"value": 18, "unit": "mL"}
